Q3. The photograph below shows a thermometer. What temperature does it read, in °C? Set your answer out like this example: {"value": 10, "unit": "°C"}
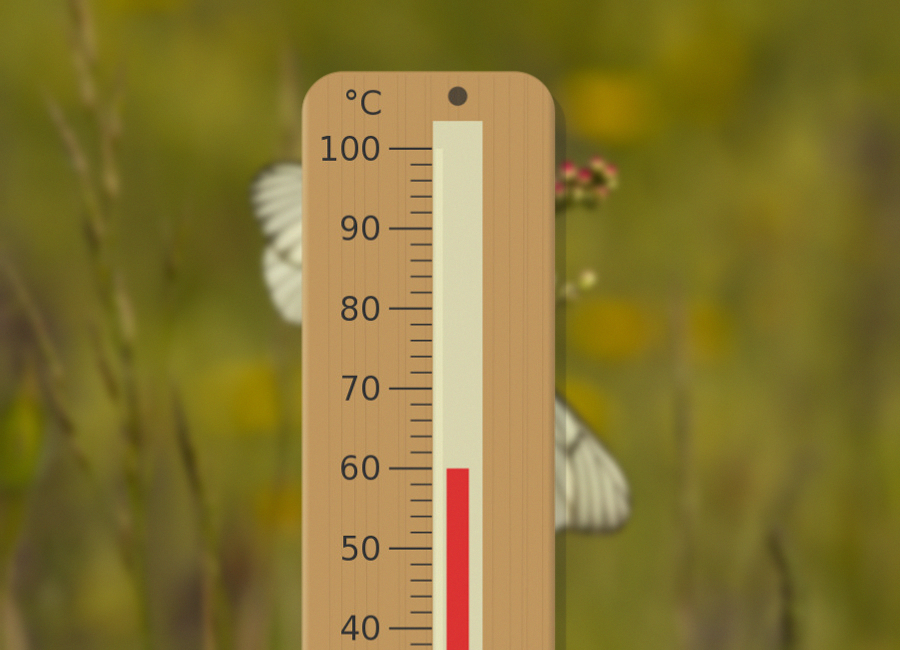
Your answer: {"value": 60, "unit": "°C"}
